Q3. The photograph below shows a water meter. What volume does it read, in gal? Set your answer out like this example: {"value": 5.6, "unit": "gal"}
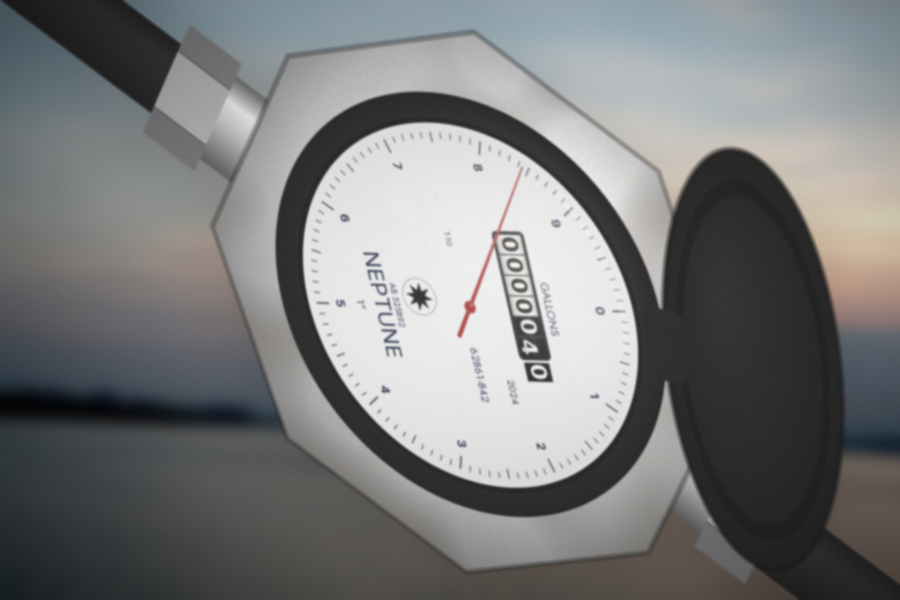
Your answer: {"value": 38.4, "unit": "gal"}
